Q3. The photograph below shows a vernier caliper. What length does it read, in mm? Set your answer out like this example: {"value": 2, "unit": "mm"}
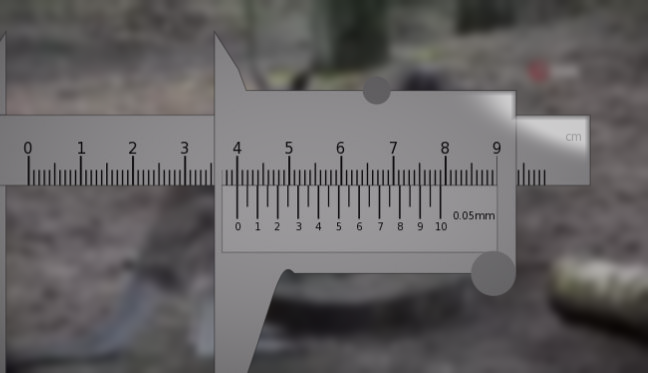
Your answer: {"value": 40.0, "unit": "mm"}
